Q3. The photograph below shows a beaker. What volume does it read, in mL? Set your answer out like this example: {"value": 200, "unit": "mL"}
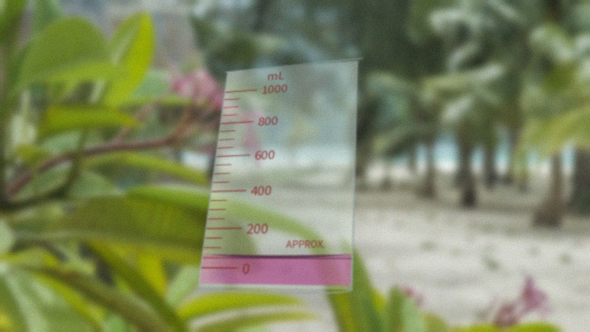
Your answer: {"value": 50, "unit": "mL"}
